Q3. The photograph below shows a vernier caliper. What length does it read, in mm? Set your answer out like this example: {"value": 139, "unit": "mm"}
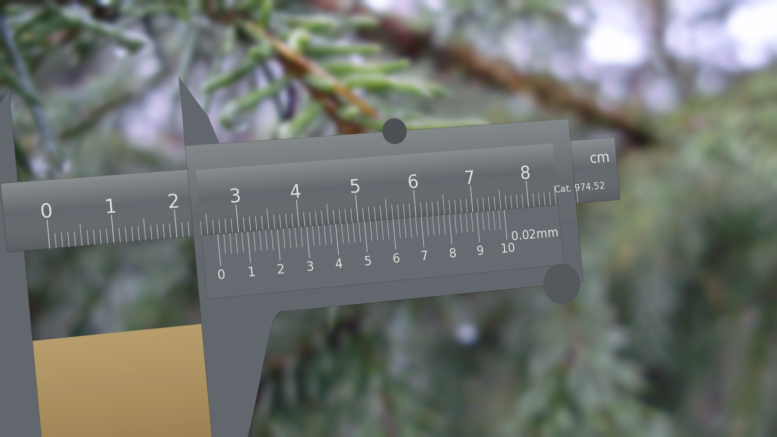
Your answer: {"value": 26.6, "unit": "mm"}
